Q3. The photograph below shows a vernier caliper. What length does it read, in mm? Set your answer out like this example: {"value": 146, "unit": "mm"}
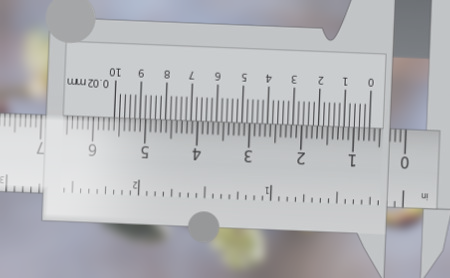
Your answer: {"value": 7.0, "unit": "mm"}
